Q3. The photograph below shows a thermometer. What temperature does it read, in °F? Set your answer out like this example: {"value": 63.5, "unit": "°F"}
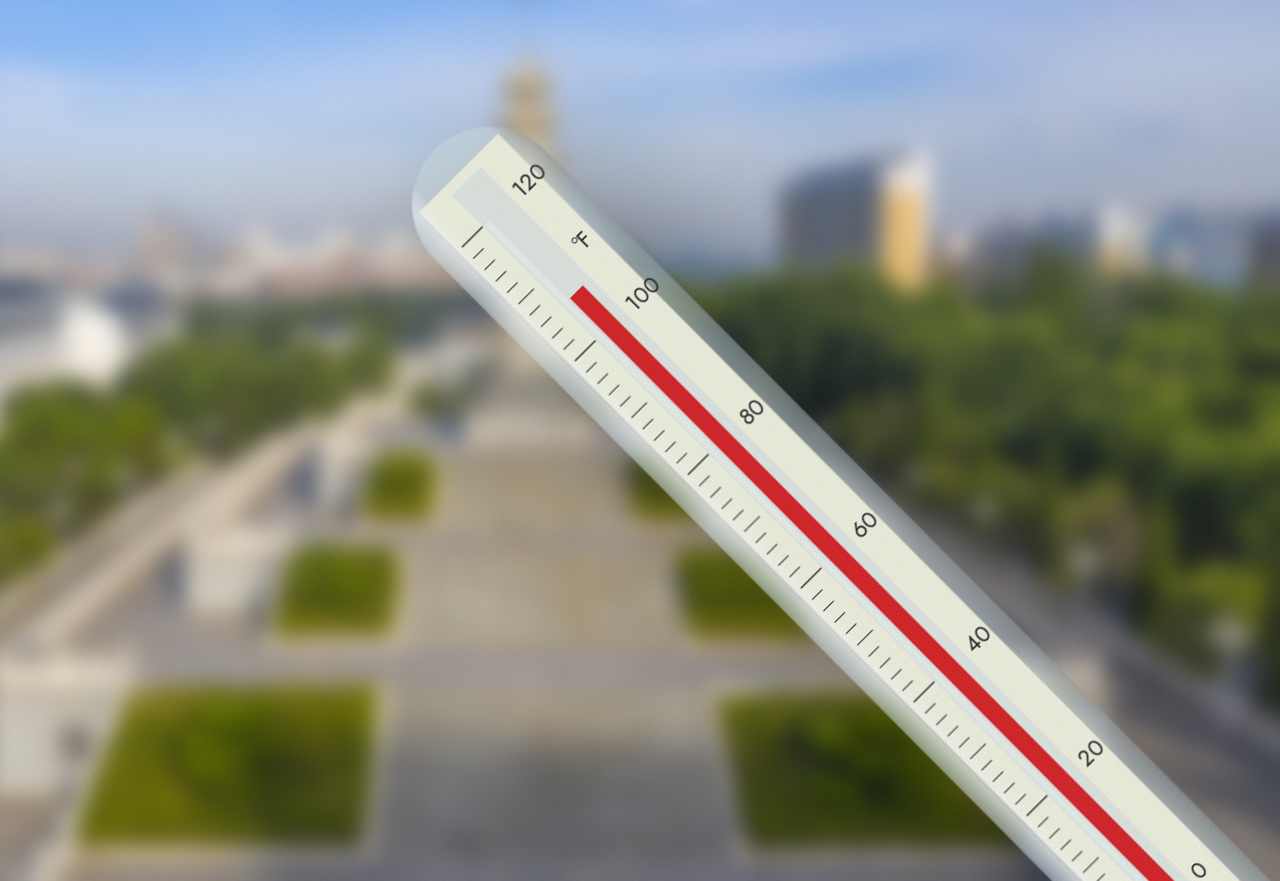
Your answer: {"value": 106, "unit": "°F"}
